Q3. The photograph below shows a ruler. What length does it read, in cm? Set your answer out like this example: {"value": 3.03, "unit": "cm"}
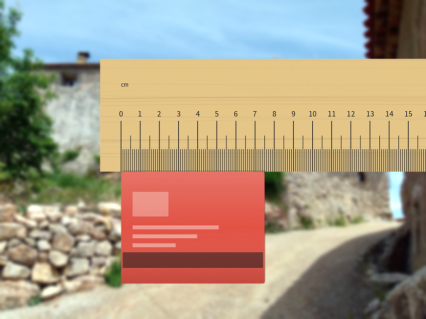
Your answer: {"value": 7.5, "unit": "cm"}
